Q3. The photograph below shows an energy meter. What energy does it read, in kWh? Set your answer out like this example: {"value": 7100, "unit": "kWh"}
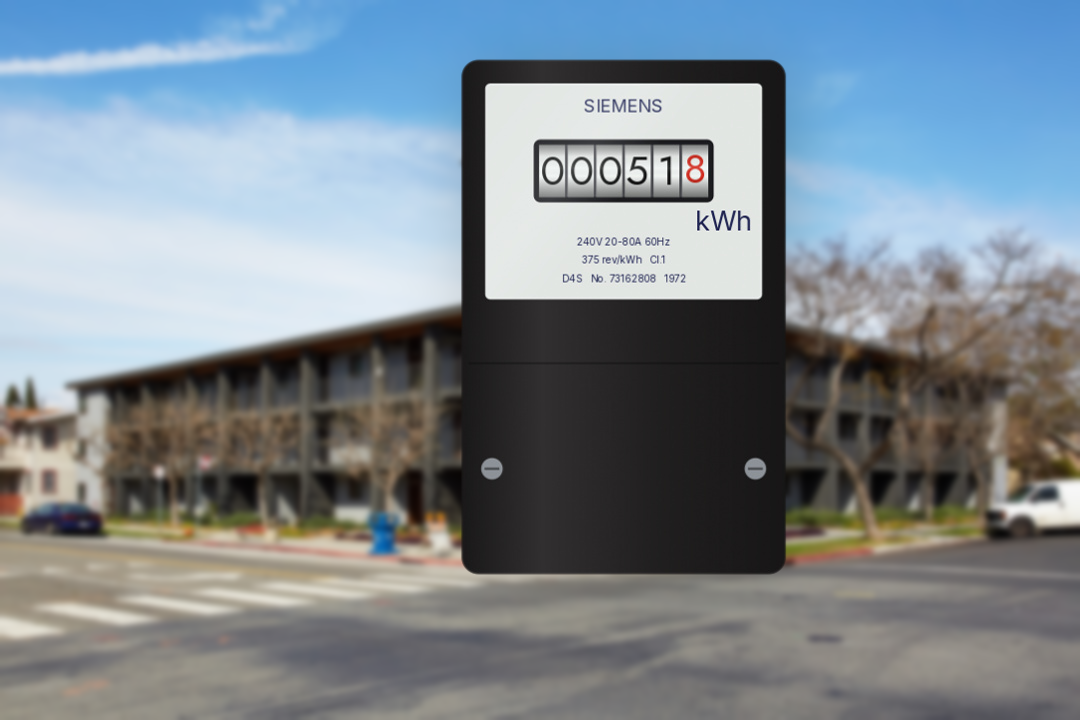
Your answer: {"value": 51.8, "unit": "kWh"}
